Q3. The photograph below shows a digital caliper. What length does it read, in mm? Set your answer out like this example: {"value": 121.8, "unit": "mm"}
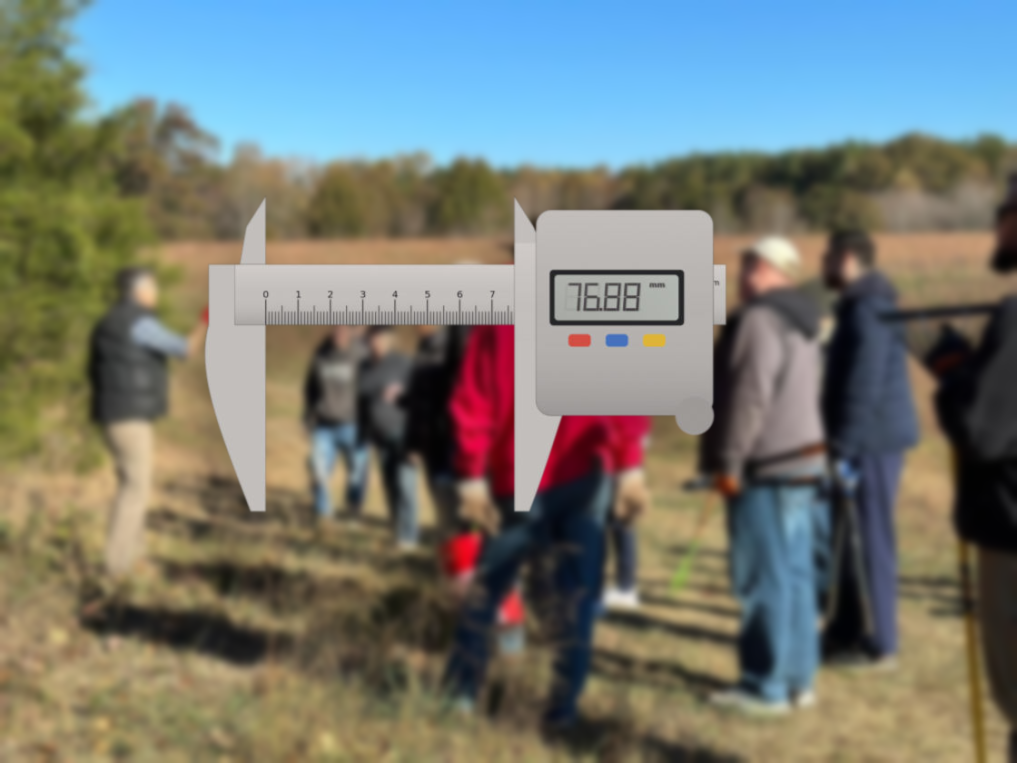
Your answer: {"value": 76.88, "unit": "mm"}
